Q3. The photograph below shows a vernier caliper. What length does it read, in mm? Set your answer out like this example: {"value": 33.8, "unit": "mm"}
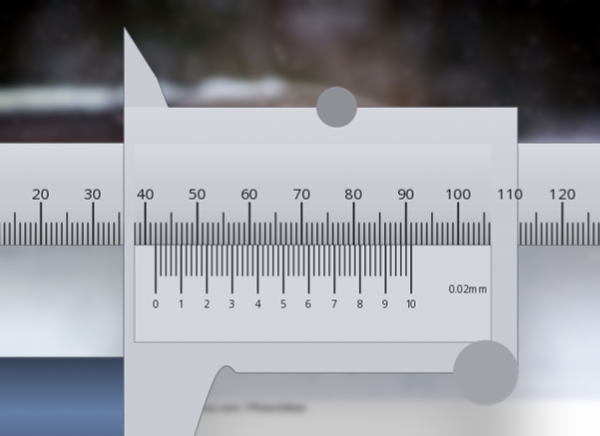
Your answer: {"value": 42.0, "unit": "mm"}
